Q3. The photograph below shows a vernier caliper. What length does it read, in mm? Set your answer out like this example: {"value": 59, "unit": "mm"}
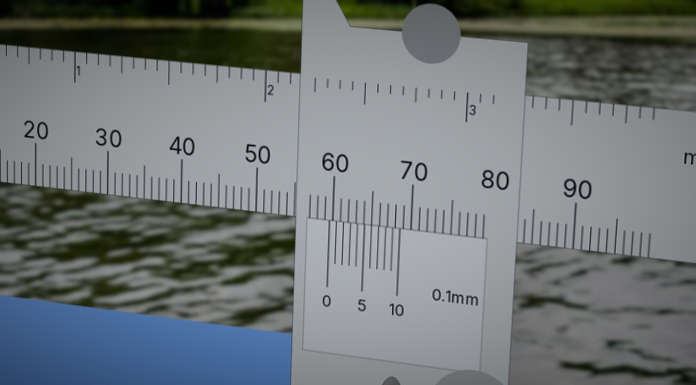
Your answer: {"value": 59.6, "unit": "mm"}
